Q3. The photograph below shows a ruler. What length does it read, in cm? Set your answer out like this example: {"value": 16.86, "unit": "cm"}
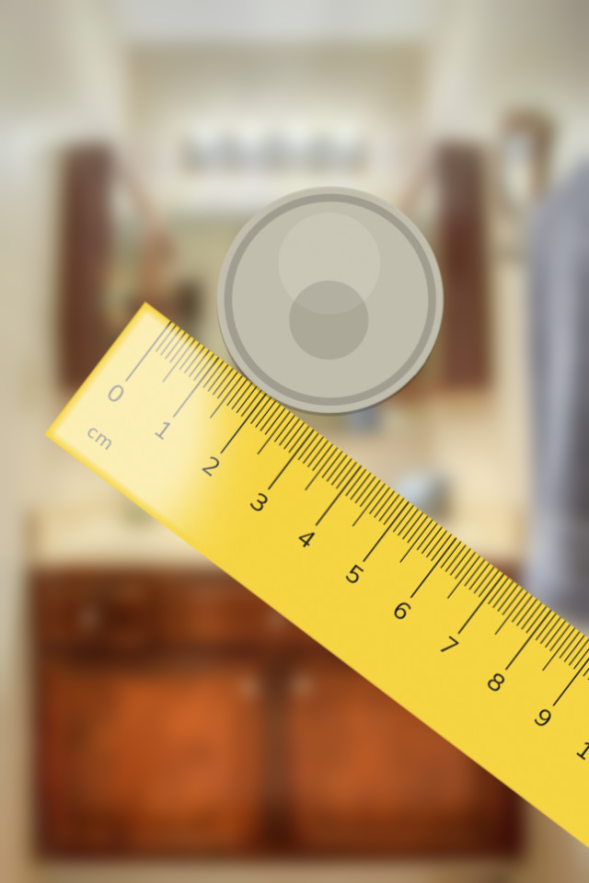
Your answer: {"value": 3.8, "unit": "cm"}
